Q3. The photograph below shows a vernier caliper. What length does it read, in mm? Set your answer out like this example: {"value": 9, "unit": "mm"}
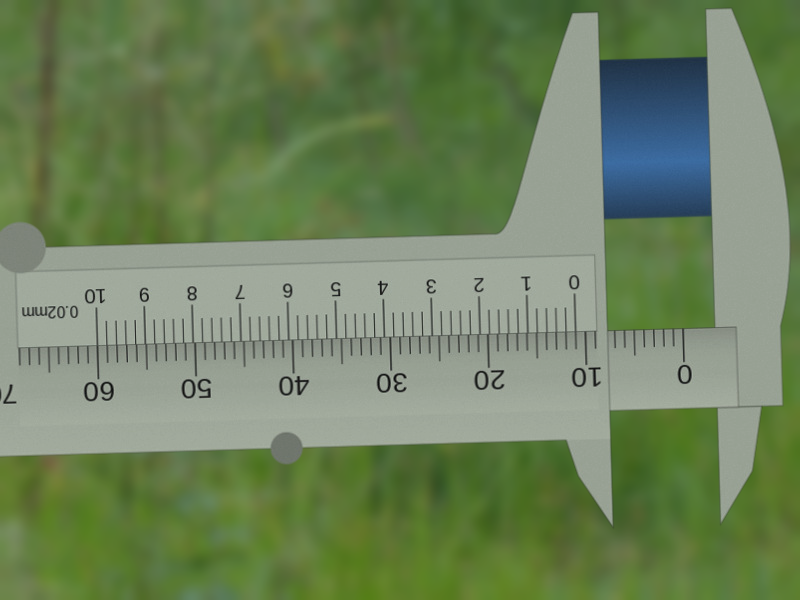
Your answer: {"value": 11.0, "unit": "mm"}
